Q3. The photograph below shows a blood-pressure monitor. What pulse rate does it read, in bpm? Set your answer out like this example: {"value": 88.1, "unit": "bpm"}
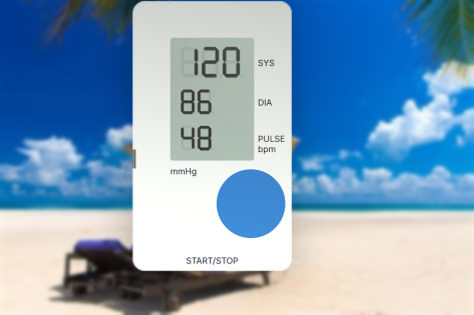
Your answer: {"value": 48, "unit": "bpm"}
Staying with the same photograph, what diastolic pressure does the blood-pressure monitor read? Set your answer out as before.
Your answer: {"value": 86, "unit": "mmHg"}
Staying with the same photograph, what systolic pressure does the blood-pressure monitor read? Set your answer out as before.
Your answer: {"value": 120, "unit": "mmHg"}
